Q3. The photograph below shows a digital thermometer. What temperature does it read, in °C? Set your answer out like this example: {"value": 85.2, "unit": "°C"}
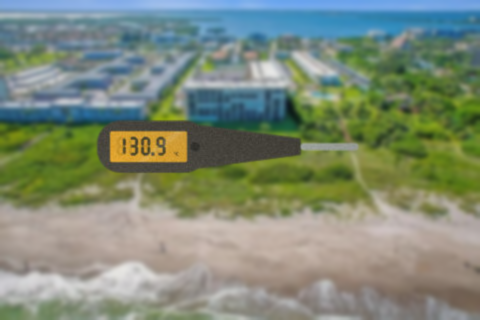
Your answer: {"value": 130.9, "unit": "°C"}
